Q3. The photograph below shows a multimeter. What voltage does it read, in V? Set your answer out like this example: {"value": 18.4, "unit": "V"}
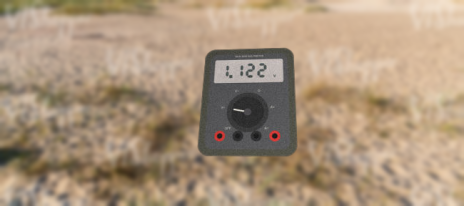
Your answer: {"value": 1.122, "unit": "V"}
